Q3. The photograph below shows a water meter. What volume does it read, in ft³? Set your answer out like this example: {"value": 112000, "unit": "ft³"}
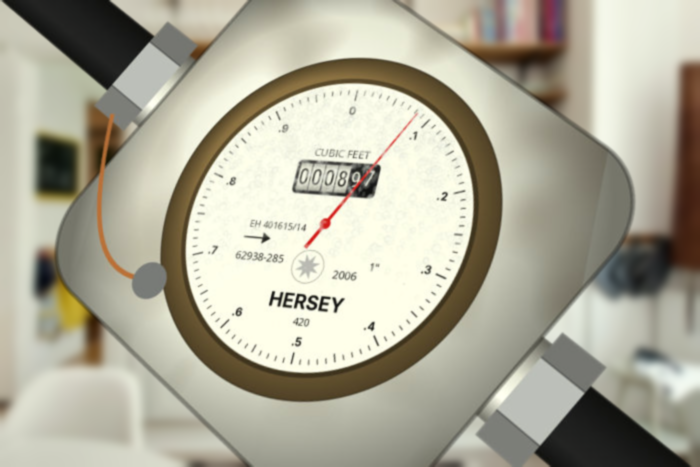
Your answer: {"value": 897.08, "unit": "ft³"}
